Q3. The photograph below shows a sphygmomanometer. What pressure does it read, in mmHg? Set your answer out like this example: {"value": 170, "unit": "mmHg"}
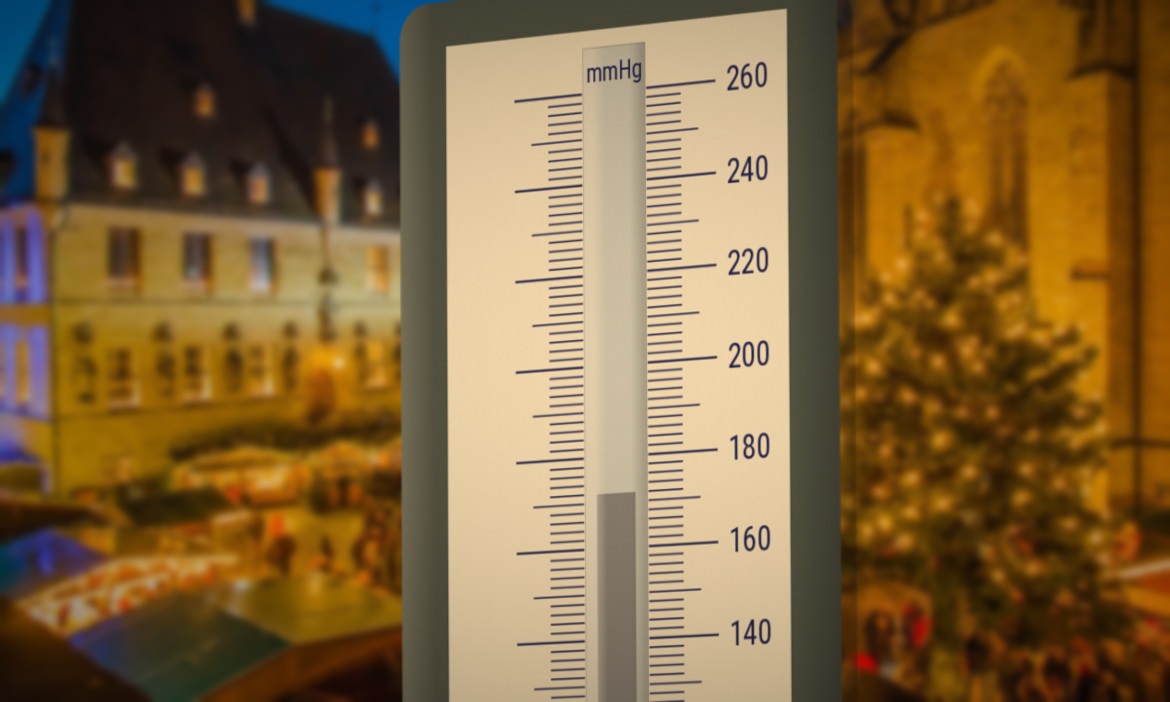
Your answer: {"value": 172, "unit": "mmHg"}
